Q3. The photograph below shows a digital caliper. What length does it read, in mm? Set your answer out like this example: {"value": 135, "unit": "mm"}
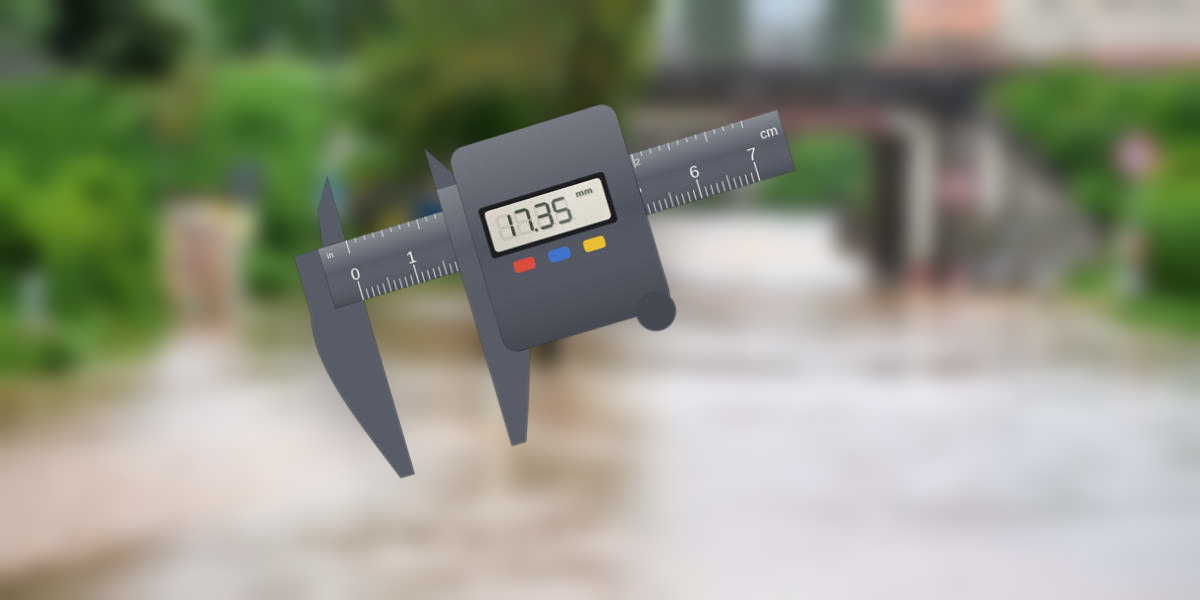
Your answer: {"value": 17.35, "unit": "mm"}
